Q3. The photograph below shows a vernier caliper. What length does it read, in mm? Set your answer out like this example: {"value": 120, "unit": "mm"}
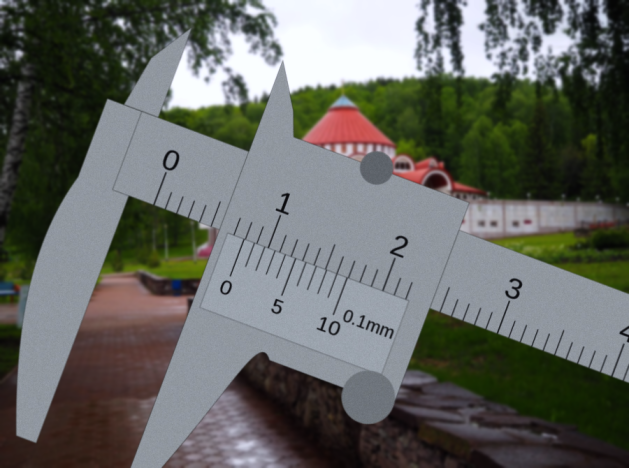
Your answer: {"value": 7.9, "unit": "mm"}
